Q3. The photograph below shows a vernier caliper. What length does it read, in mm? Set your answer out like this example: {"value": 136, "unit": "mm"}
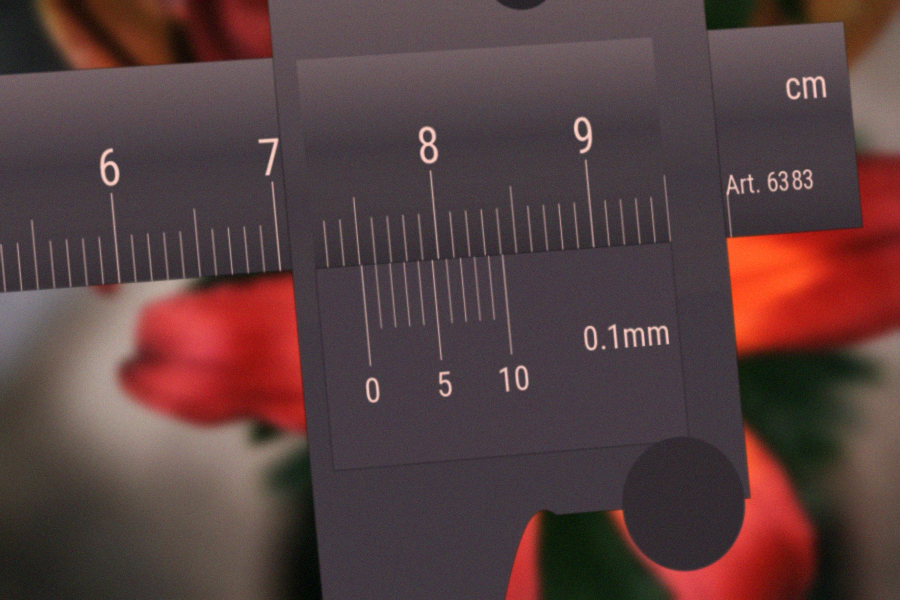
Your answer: {"value": 75.1, "unit": "mm"}
